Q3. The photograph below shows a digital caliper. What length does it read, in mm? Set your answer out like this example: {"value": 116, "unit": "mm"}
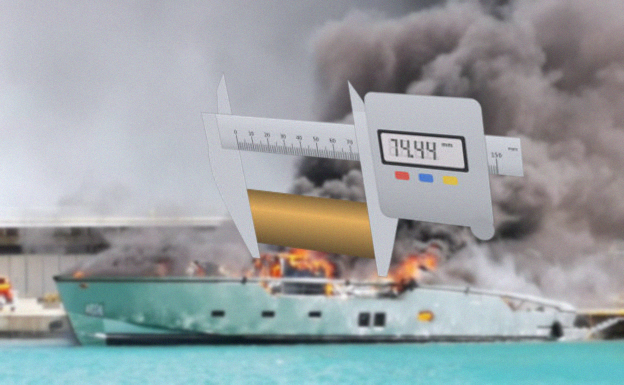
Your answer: {"value": 74.44, "unit": "mm"}
